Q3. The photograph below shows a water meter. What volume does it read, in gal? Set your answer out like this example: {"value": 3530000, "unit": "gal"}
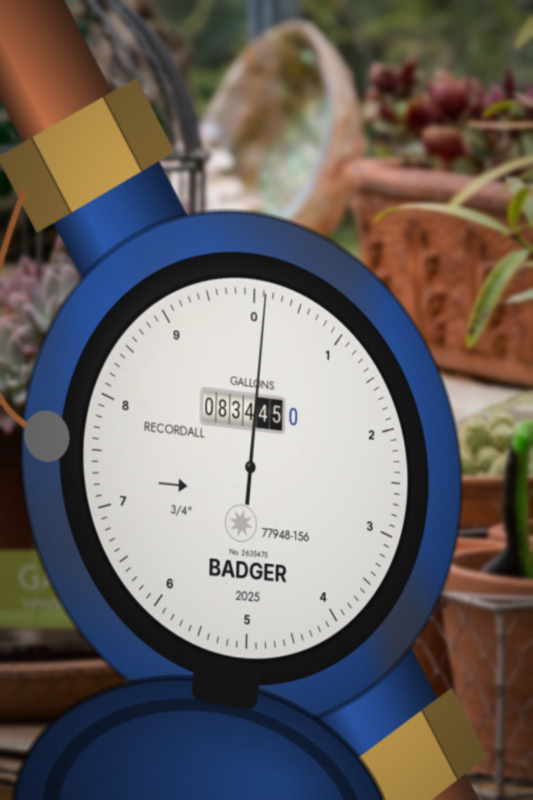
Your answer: {"value": 834450.1, "unit": "gal"}
